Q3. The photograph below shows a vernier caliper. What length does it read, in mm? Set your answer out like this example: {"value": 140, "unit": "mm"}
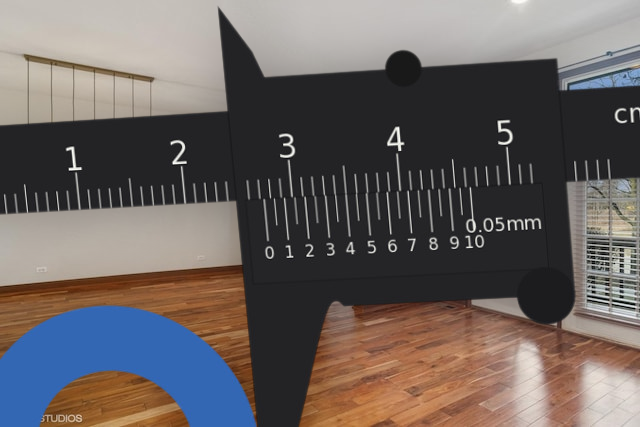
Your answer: {"value": 27.4, "unit": "mm"}
